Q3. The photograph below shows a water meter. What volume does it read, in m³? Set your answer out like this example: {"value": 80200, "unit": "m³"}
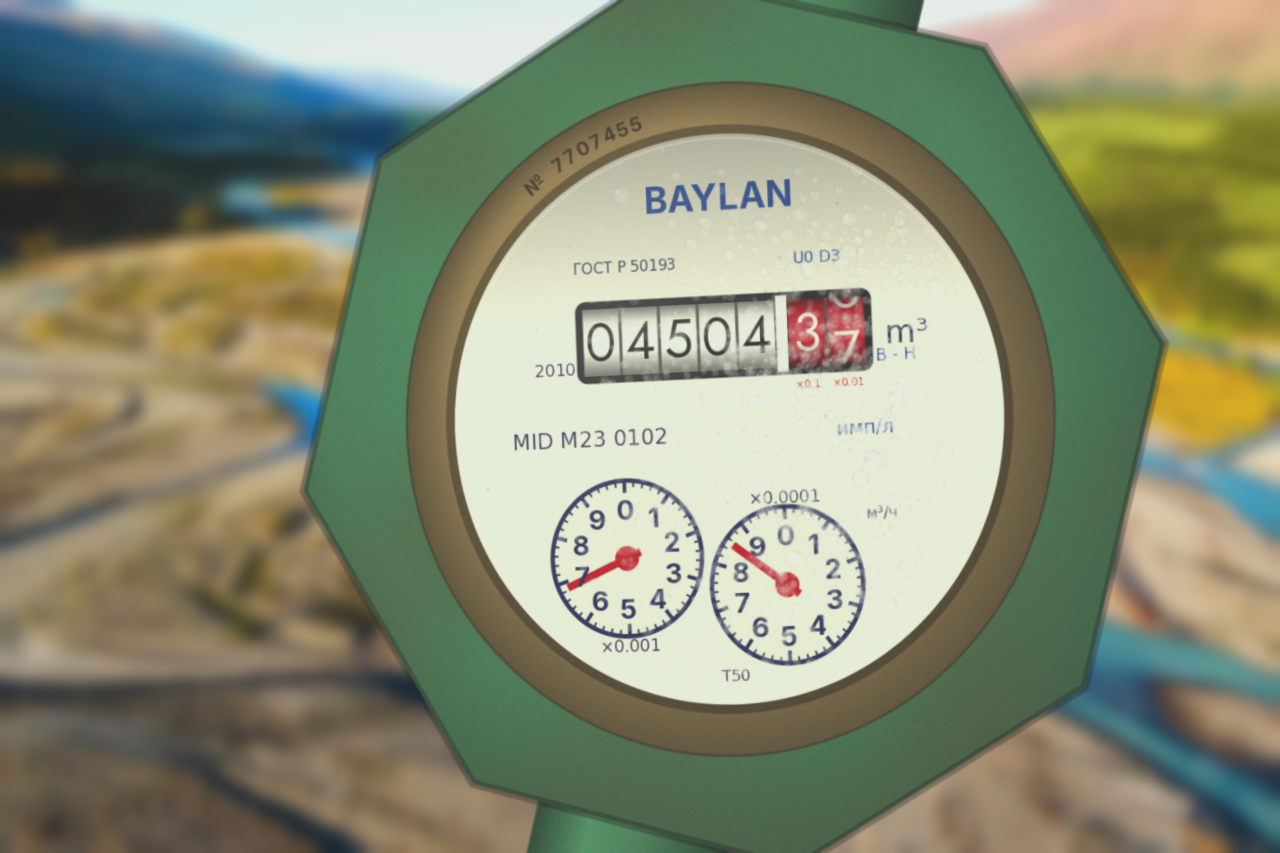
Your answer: {"value": 4504.3668, "unit": "m³"}
